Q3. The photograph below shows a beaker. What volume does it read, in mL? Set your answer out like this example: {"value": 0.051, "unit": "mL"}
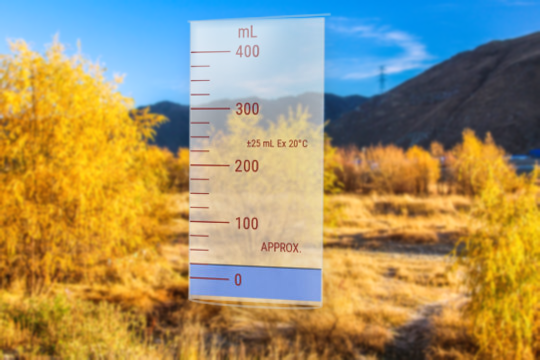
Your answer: {"value": 25, "unit": "mL"}
